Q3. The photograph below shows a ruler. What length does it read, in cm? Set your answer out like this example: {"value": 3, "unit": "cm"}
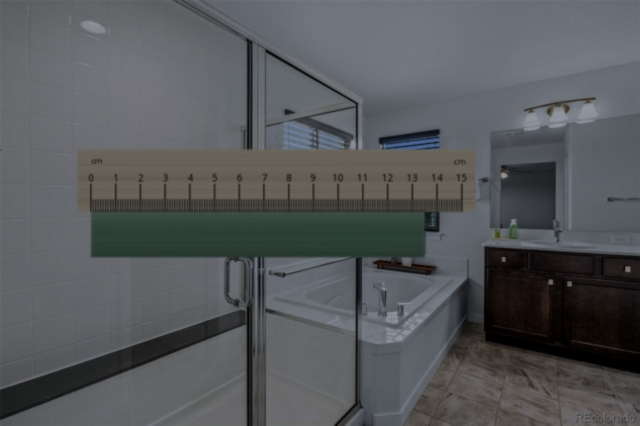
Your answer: {"value": 13.5, "unit": "cm"}
